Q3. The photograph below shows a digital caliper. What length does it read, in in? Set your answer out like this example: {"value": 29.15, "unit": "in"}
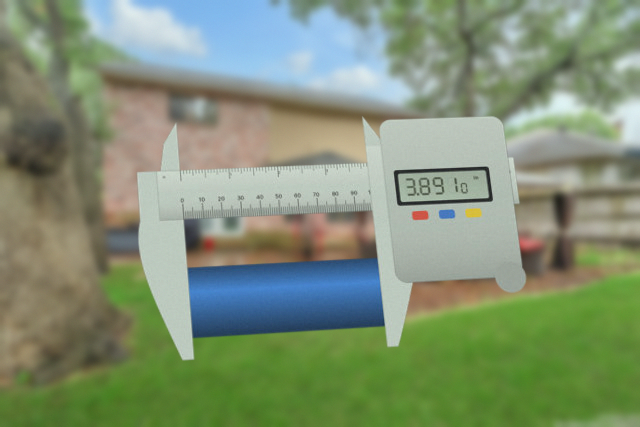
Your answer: {"value": 3.8910, "unit": "in"}
